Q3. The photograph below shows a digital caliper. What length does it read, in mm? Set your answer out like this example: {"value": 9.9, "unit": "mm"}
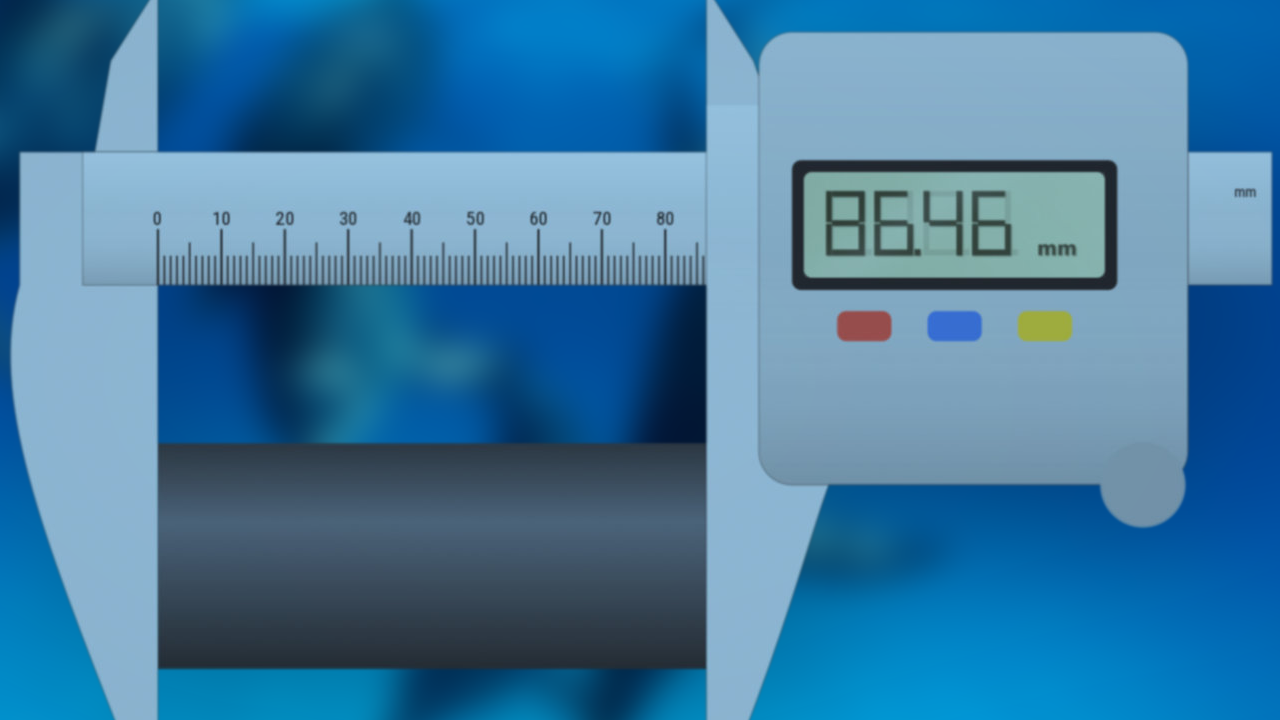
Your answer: {"value": 86.46, "unit": "mm"}
